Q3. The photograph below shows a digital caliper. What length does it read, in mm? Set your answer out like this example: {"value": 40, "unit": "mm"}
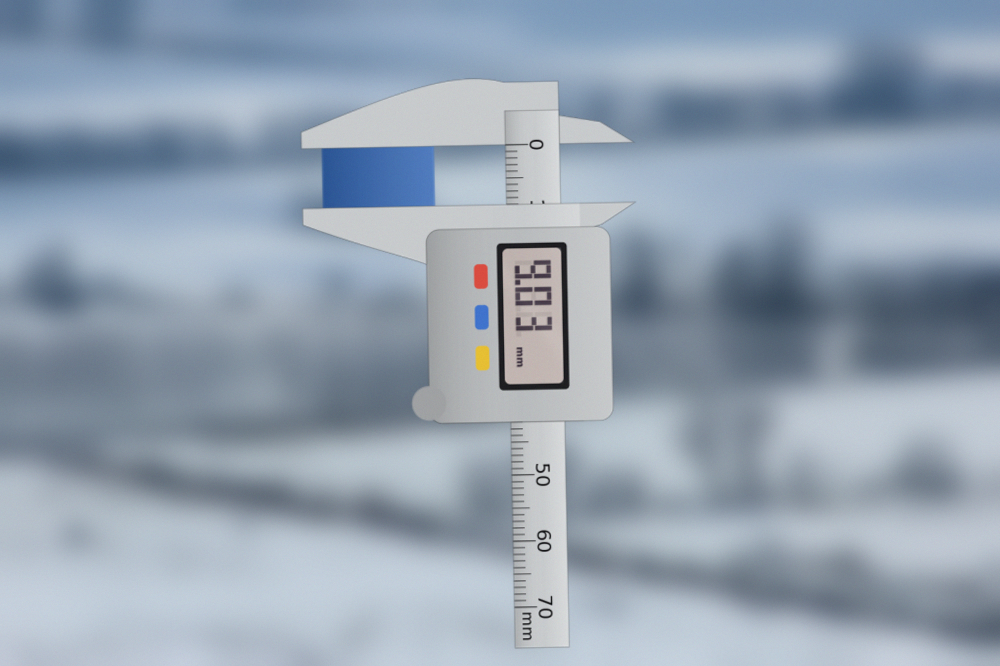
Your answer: {"value": 9.03, "unit": "mm"}
